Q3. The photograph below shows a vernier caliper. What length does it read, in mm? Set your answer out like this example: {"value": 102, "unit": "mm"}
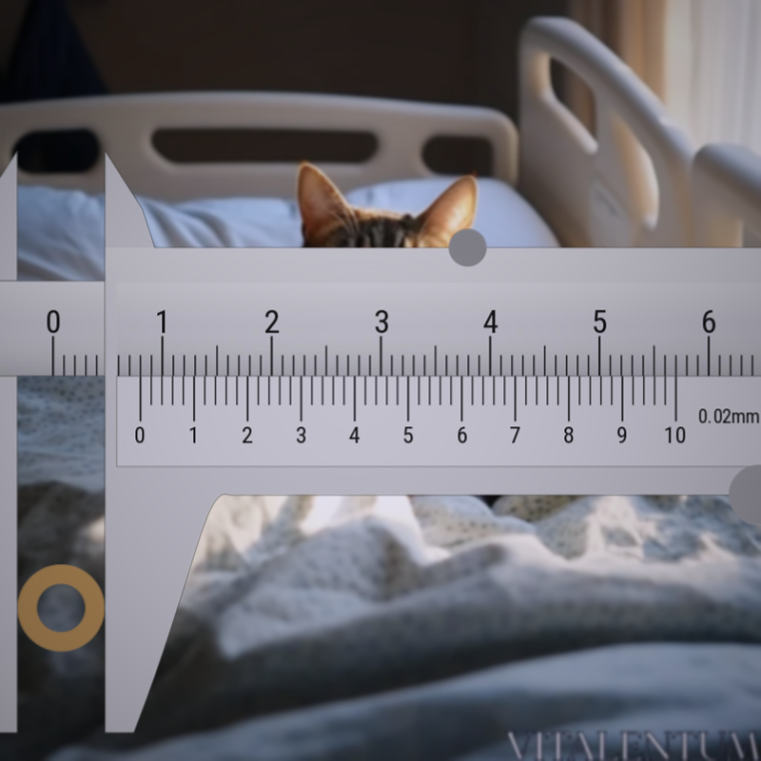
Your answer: {"value": 8.0, "unit": "mm"}
